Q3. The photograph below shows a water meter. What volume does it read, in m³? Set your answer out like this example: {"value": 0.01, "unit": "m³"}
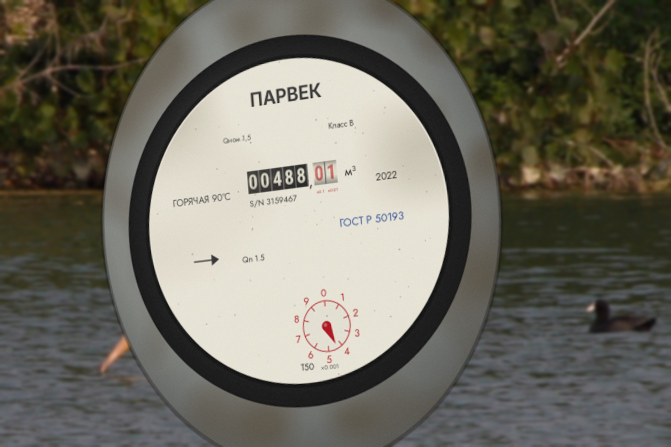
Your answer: {"value": 488.014, "unit": "m³"}
